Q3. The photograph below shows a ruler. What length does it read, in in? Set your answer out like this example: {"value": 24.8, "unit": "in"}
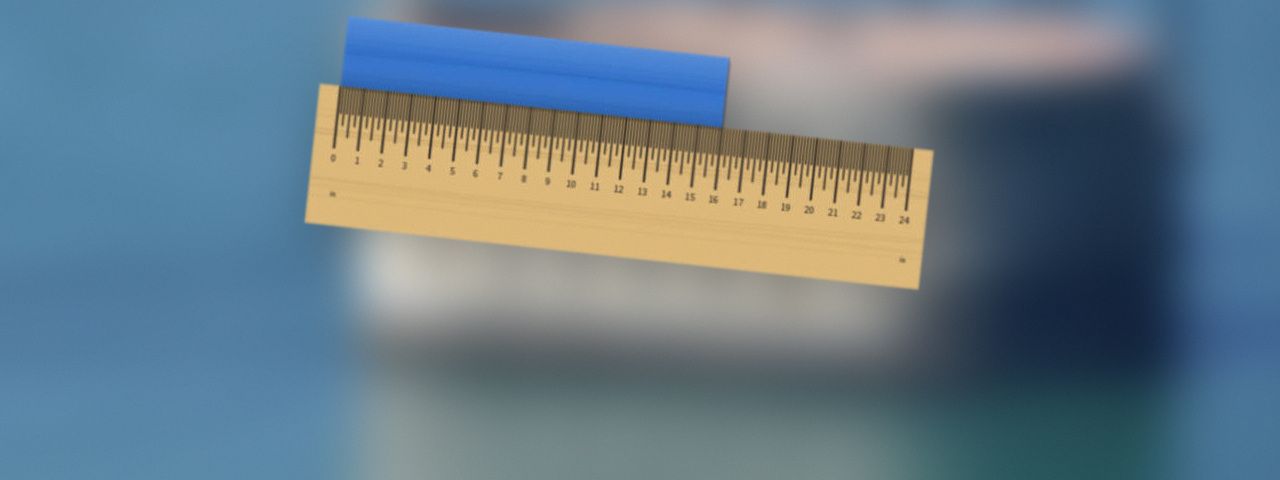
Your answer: {"value": 16, "unit": "in"}
